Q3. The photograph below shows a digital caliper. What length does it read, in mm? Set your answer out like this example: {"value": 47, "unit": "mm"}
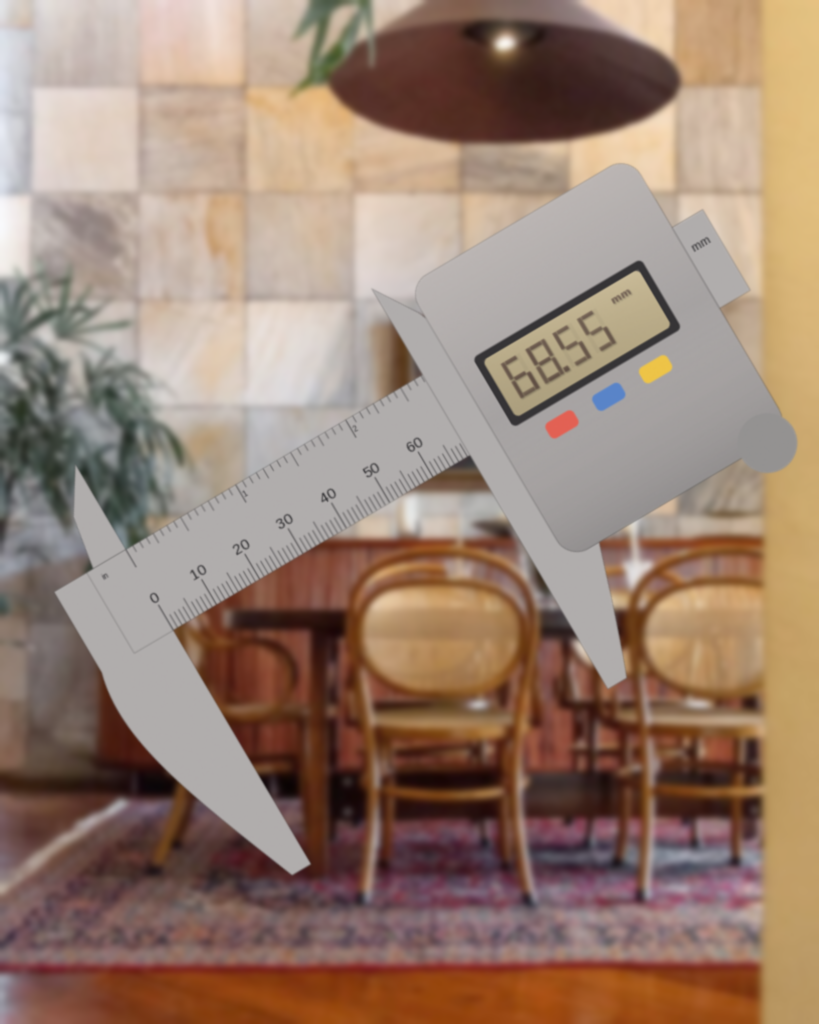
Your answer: {"value": 68.55, "unit": "mm"}
